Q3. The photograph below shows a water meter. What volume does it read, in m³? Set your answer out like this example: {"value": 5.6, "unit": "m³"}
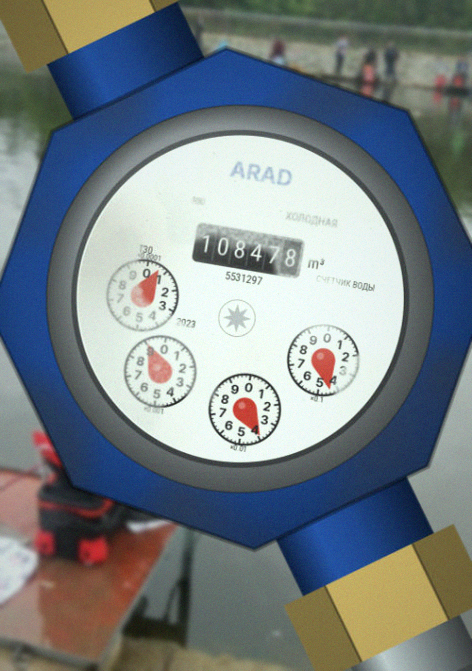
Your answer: {"value": 108478.4390, "unit": "m³"}
